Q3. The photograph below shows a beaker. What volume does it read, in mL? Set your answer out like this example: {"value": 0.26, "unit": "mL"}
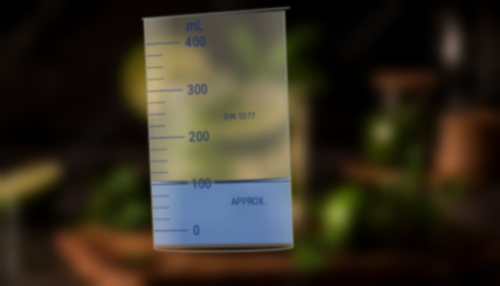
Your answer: {"value": 100, "unit": "mL"}
